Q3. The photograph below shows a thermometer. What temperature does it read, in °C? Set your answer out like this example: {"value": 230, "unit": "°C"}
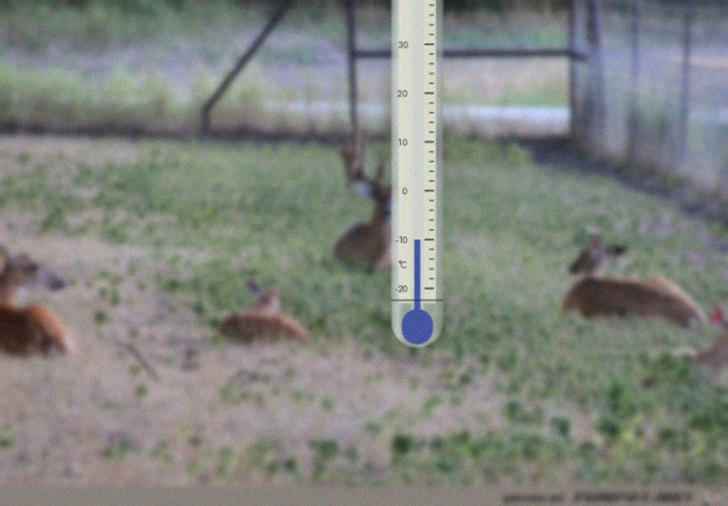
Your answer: {"value": -10, "unit": "°C"}
